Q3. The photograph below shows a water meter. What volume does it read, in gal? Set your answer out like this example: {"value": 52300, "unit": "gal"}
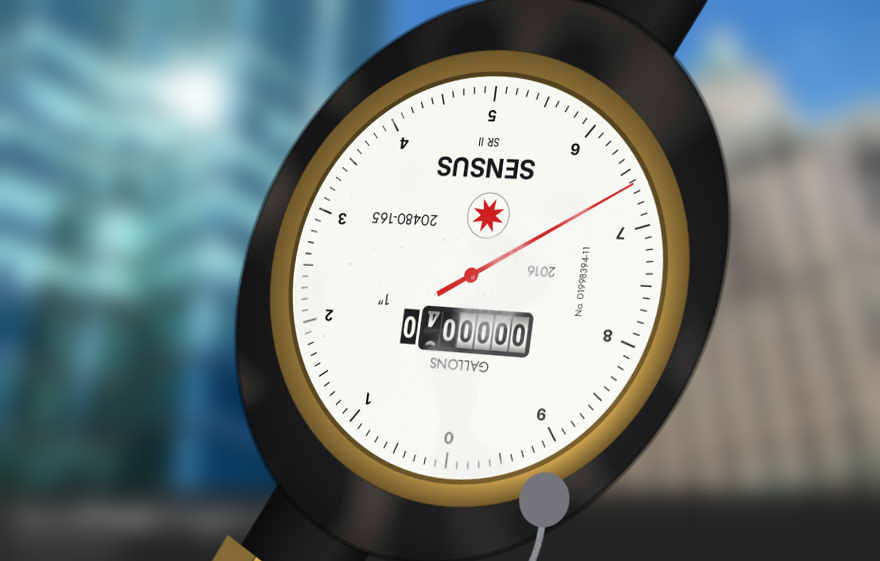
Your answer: {"value": 36.6, "unit": "gal"}
